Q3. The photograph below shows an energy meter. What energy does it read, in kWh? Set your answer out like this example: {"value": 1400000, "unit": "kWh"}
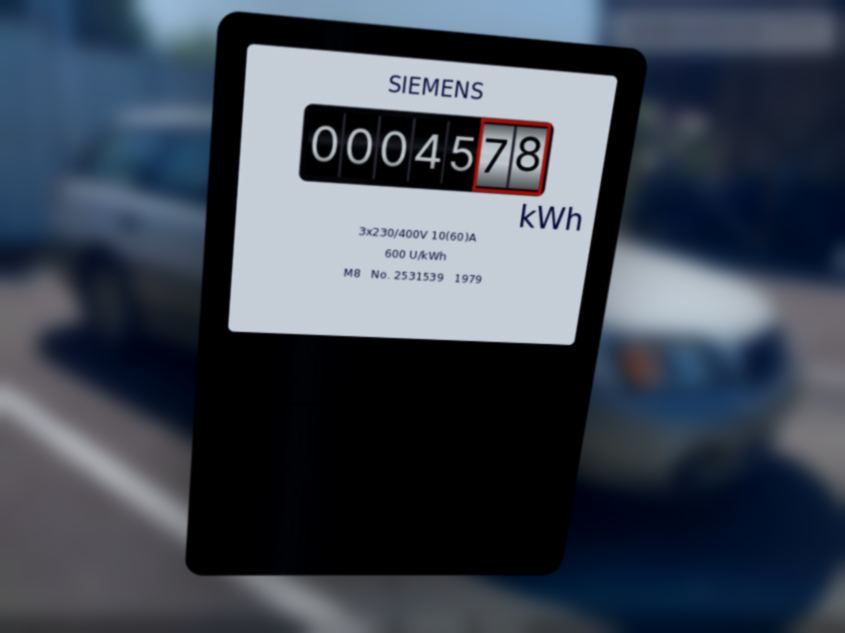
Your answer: {"value": 45.78, "unit": "kWh"}
